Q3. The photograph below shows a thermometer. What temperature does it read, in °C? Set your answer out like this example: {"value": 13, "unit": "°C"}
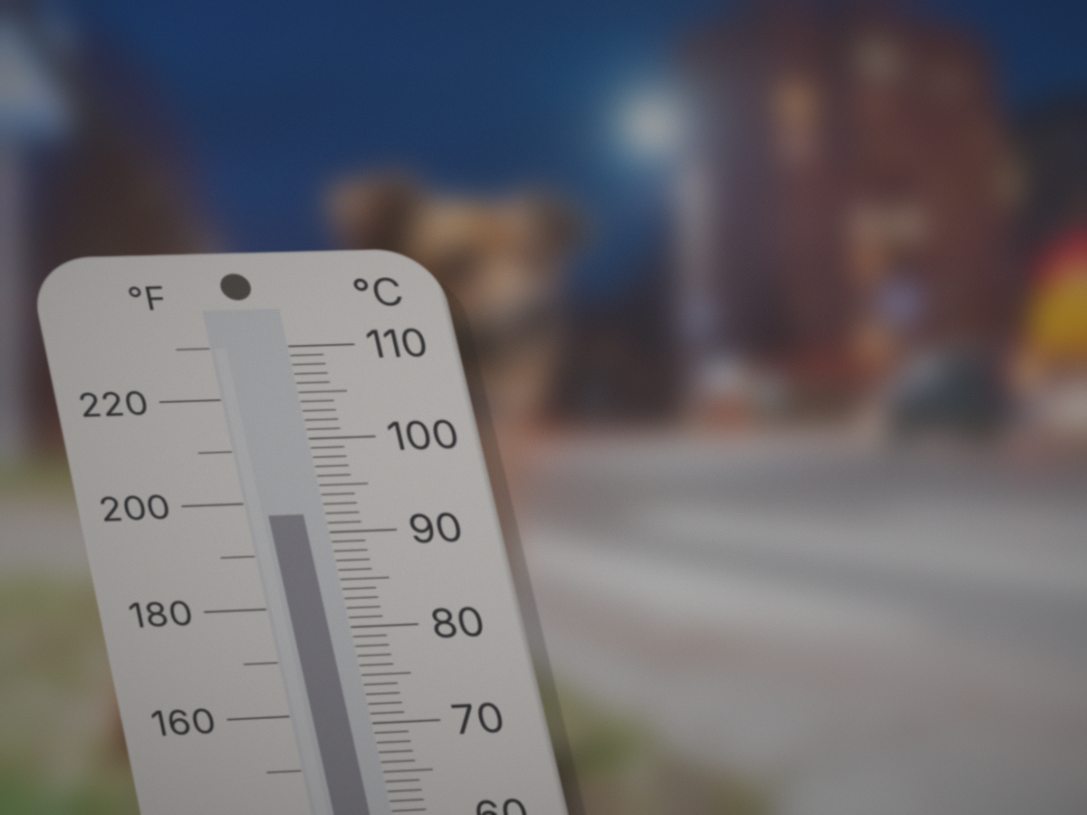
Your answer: {"value": 92, "unit": "°C"}
